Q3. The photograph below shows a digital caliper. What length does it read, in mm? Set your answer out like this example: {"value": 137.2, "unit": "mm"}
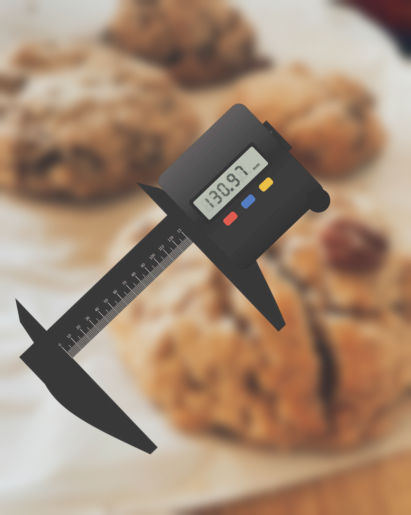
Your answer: {"value": 130.97, "unit": "mm"}
